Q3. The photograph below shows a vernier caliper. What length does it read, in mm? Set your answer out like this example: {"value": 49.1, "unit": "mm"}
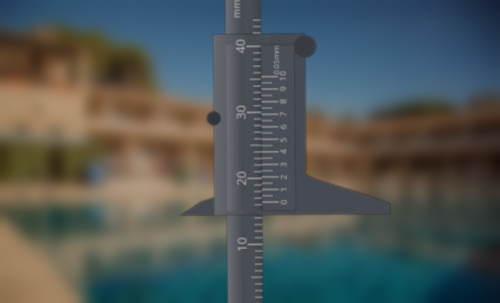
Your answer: {"value": 16.4, "unit": "mm"}
